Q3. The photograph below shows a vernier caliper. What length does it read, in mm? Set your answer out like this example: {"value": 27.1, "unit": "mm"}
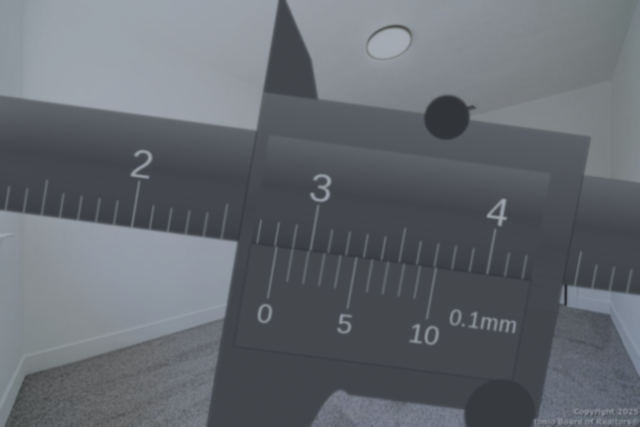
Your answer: {"value": 28.1, "unit": "mm"}
